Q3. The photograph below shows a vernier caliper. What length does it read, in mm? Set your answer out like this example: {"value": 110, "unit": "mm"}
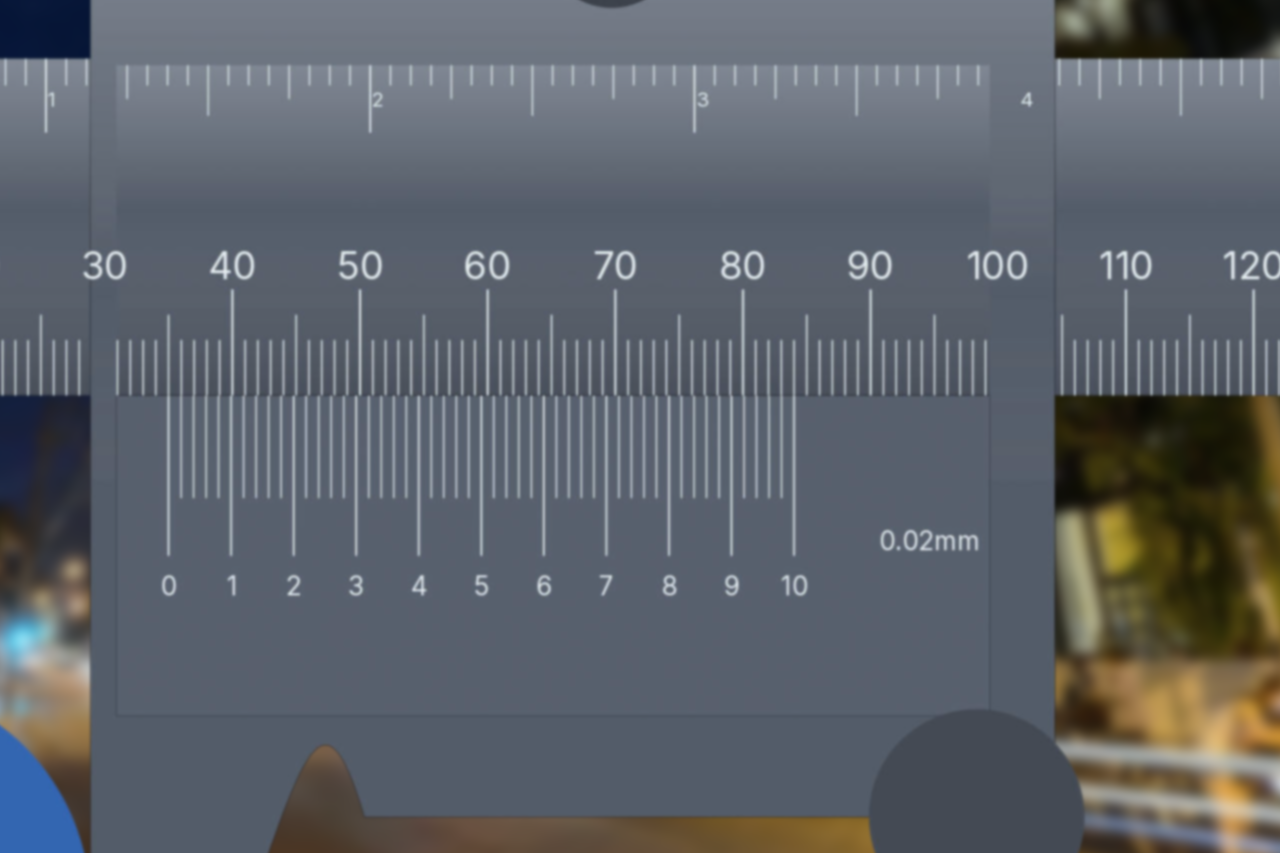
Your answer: {"value": 35.0, "unit": "mm"}
